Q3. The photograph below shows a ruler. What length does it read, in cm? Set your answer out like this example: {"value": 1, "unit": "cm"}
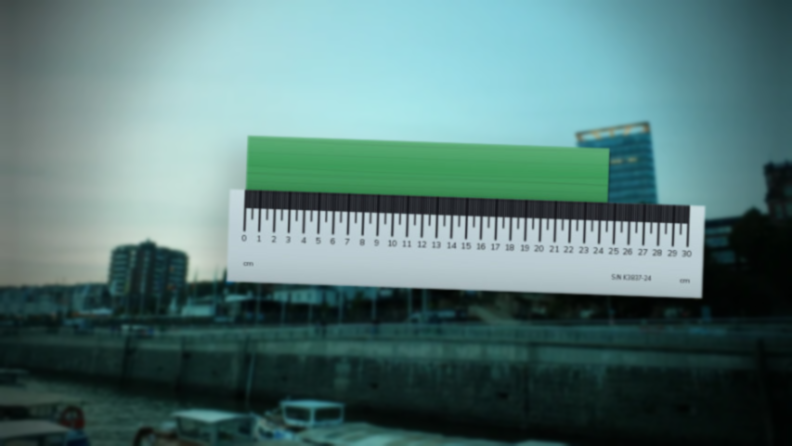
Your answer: {"value": 24.5, "unit": "cm"}
